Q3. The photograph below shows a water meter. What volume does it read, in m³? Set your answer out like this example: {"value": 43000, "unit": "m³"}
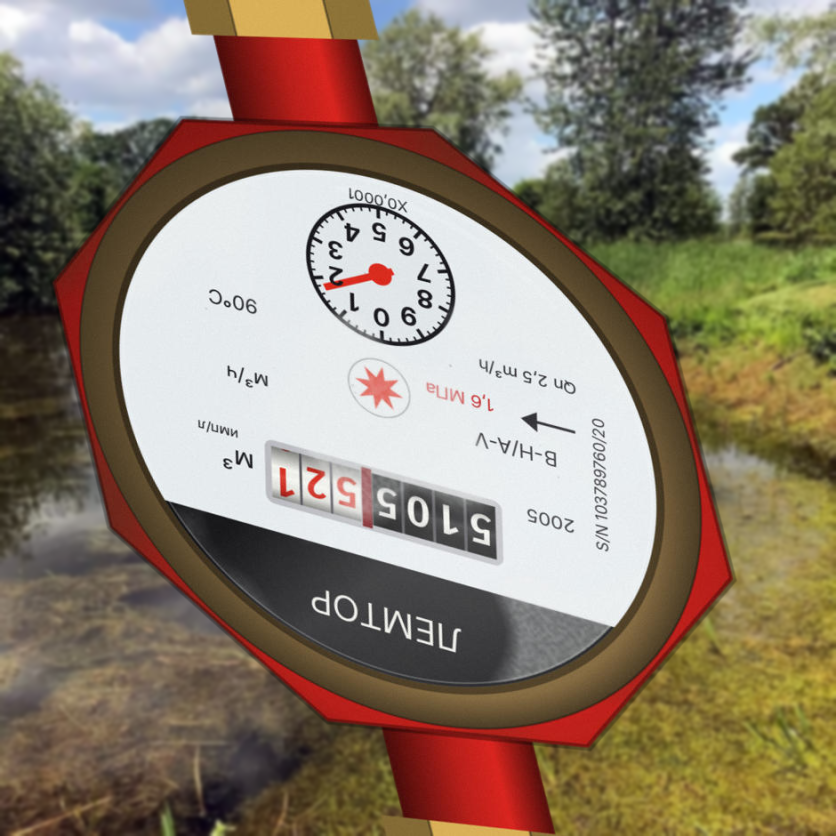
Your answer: {"value": 5105.5211, "unit": "m³"}
